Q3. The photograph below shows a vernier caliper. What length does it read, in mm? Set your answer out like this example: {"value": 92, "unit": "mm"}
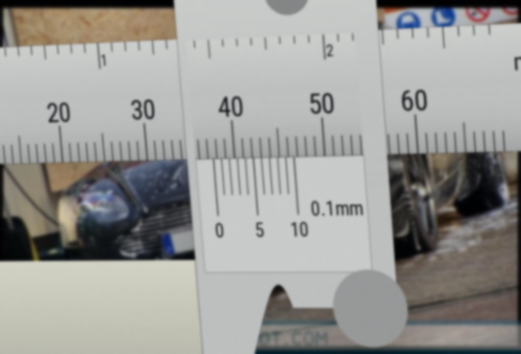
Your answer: {"value": 37.6, "unit": "mm"}
